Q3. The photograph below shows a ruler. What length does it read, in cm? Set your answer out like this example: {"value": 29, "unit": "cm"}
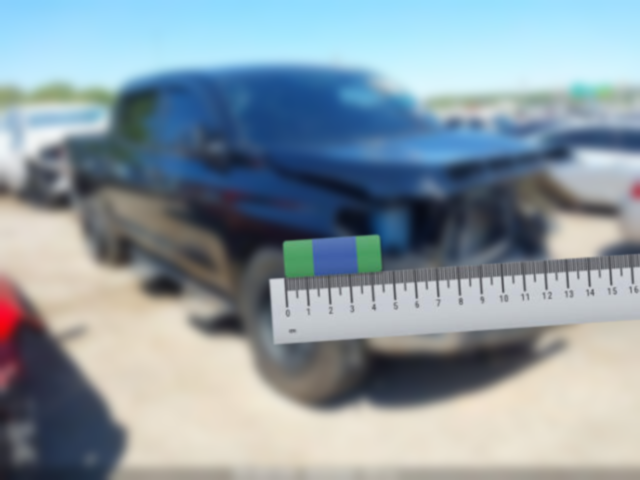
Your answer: {"value": 4.5, "unit": "cm"}
